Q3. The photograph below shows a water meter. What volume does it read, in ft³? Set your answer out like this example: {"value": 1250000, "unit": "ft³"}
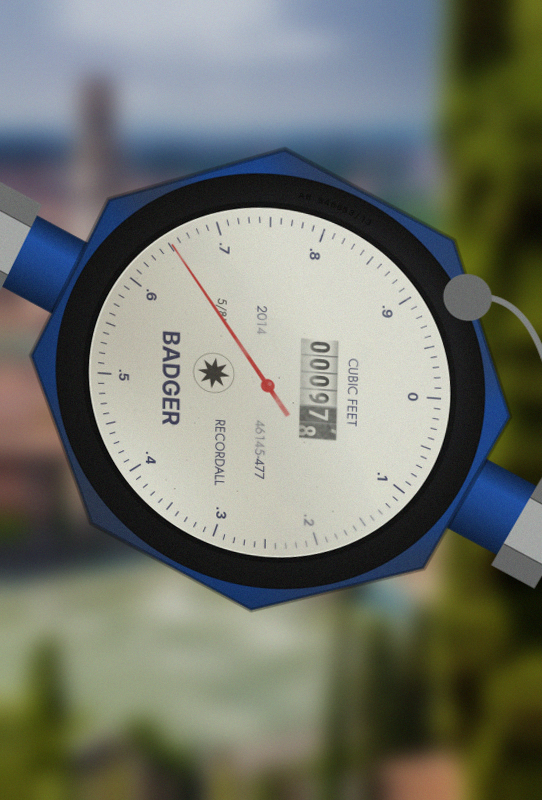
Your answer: {"value": 977.65, "unit": "ft³"}
